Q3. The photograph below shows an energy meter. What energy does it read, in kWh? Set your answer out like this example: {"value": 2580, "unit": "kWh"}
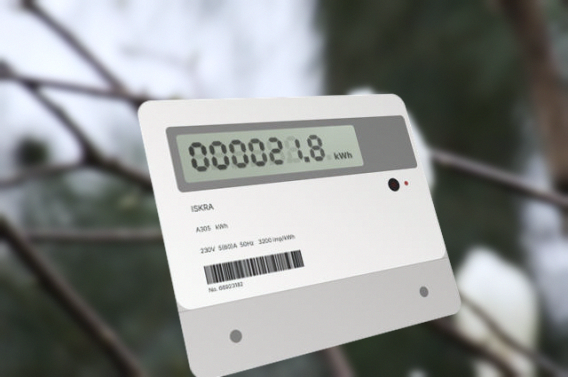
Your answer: {"value": 21.8, "unit": "kWh"}
